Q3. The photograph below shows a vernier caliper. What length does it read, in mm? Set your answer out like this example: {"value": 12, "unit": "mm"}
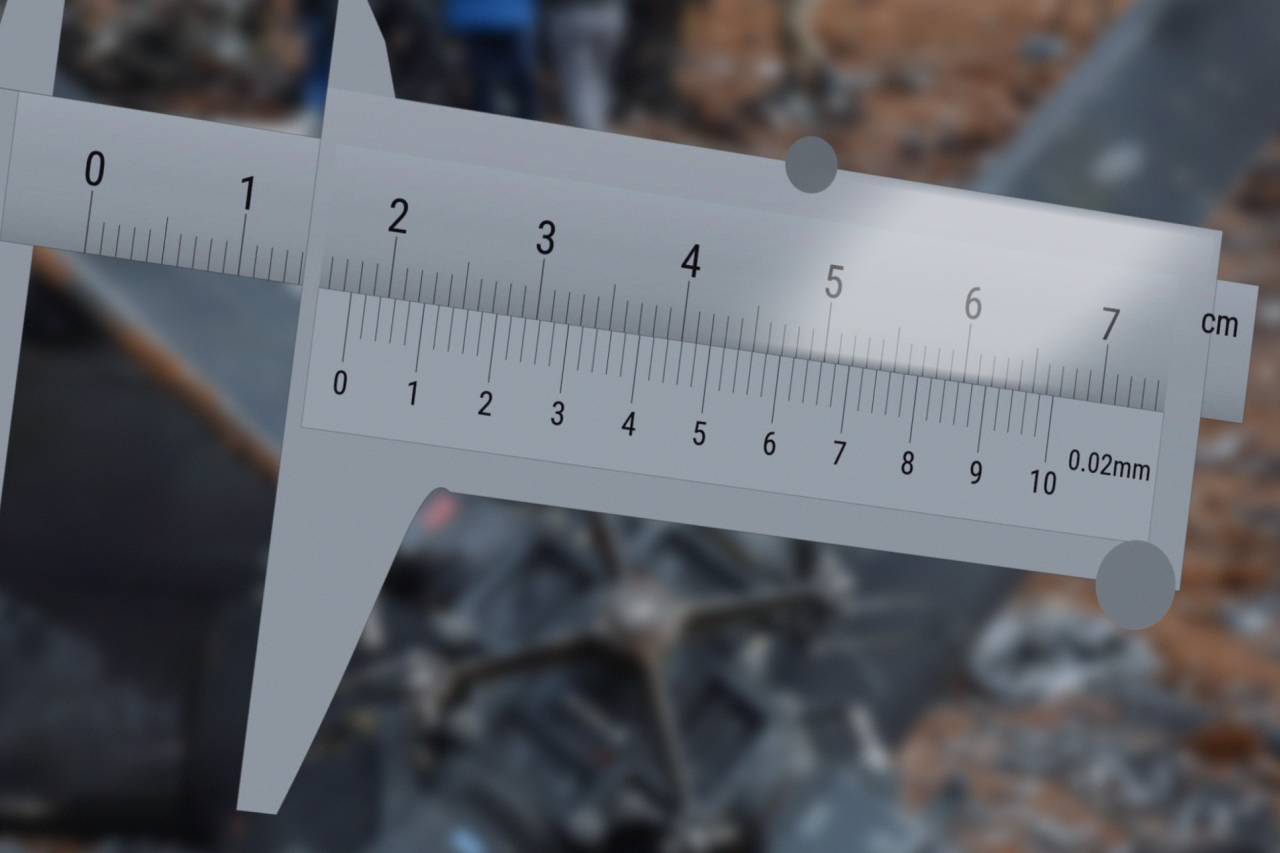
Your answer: {"value": 17.5, "unit": "mm"}
